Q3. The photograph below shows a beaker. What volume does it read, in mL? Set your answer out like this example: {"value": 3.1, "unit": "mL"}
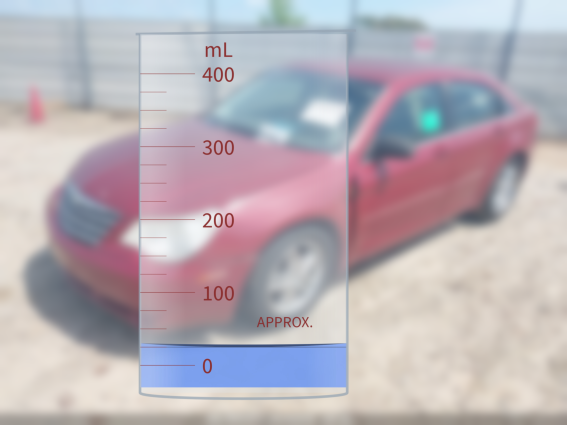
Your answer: {"value": 25, "unit": "mL"}
